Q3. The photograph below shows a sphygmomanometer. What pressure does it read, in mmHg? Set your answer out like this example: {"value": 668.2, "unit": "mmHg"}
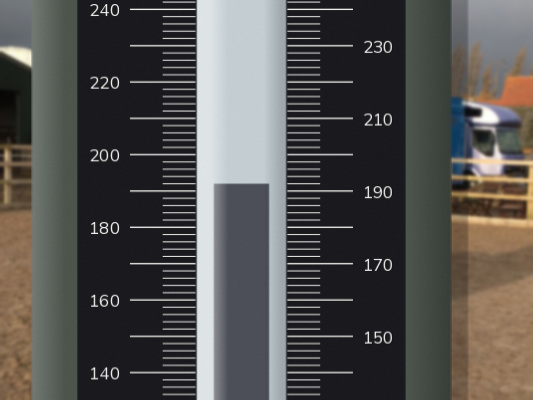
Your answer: {"value": 192, "unit": "mmHg"}
